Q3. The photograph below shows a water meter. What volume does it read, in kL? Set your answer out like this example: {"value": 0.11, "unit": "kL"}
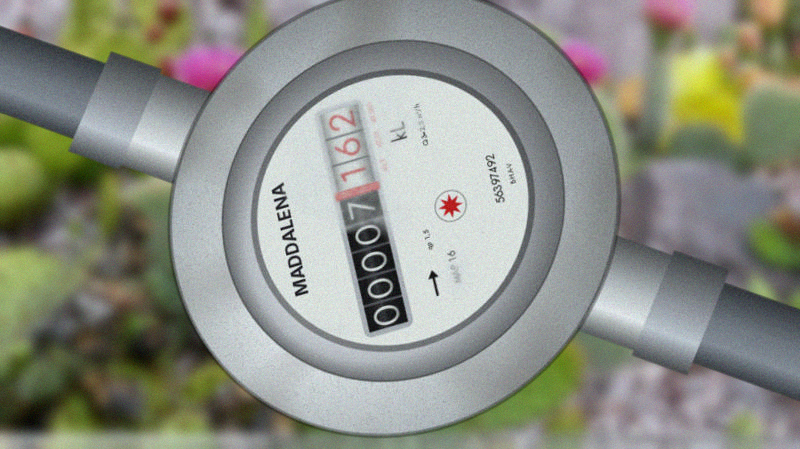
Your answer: {"value": 7.162, "unit": "kL"}
